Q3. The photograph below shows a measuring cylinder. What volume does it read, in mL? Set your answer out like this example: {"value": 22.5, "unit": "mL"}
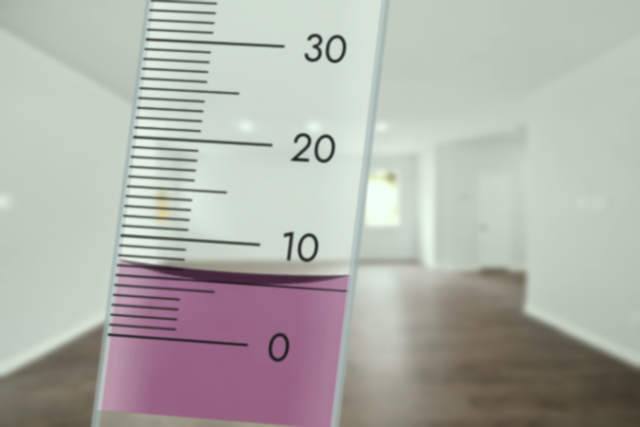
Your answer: {"value": 6, "unit": "mL"}
